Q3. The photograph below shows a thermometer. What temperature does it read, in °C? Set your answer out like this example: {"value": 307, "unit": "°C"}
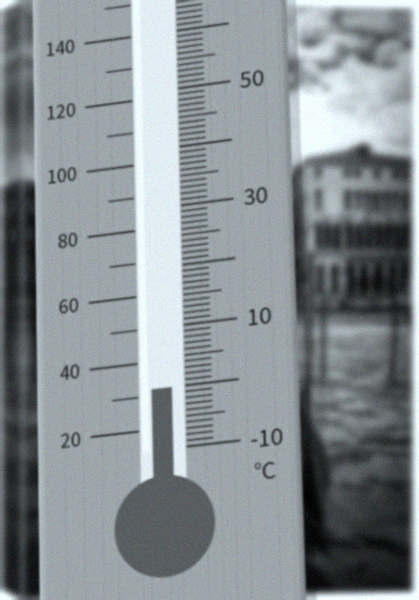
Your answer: {"value": 0, "unit": "°C"}
